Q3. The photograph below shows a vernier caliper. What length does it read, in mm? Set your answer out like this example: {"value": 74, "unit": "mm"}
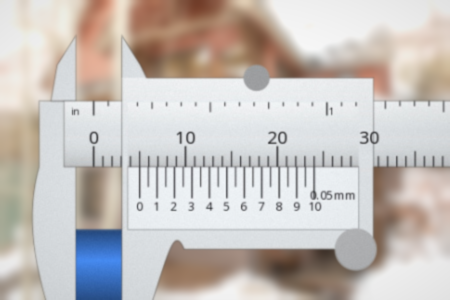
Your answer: {"value": 5.0, "unit": "mm"}
